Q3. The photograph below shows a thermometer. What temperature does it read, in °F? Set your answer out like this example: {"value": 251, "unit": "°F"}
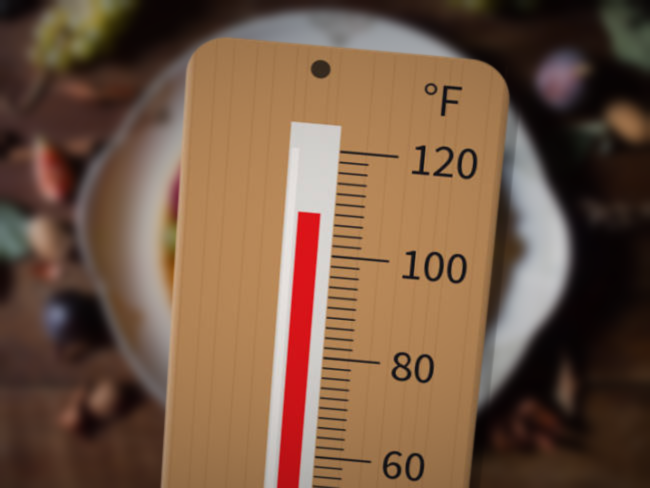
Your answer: {"value": 108, "unit": "°F"}
